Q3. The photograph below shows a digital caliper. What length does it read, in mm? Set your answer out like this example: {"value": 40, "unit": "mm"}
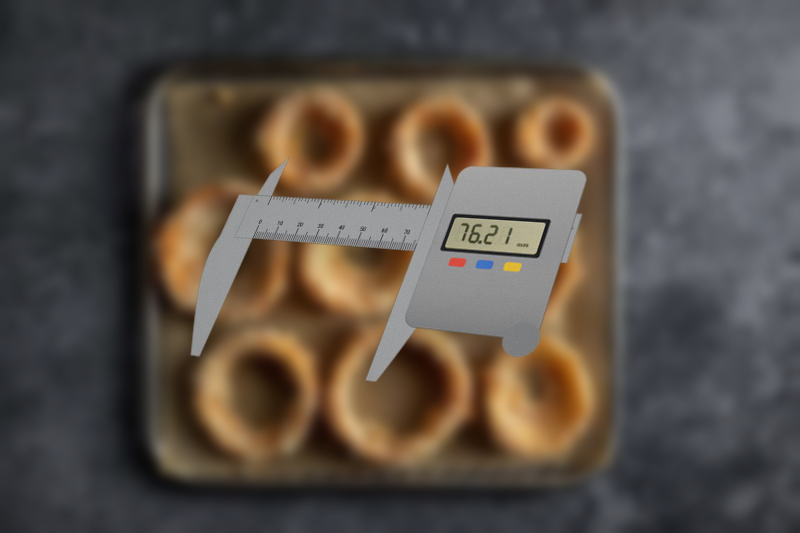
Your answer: {"value": 76.21, "unit": "mm"}
